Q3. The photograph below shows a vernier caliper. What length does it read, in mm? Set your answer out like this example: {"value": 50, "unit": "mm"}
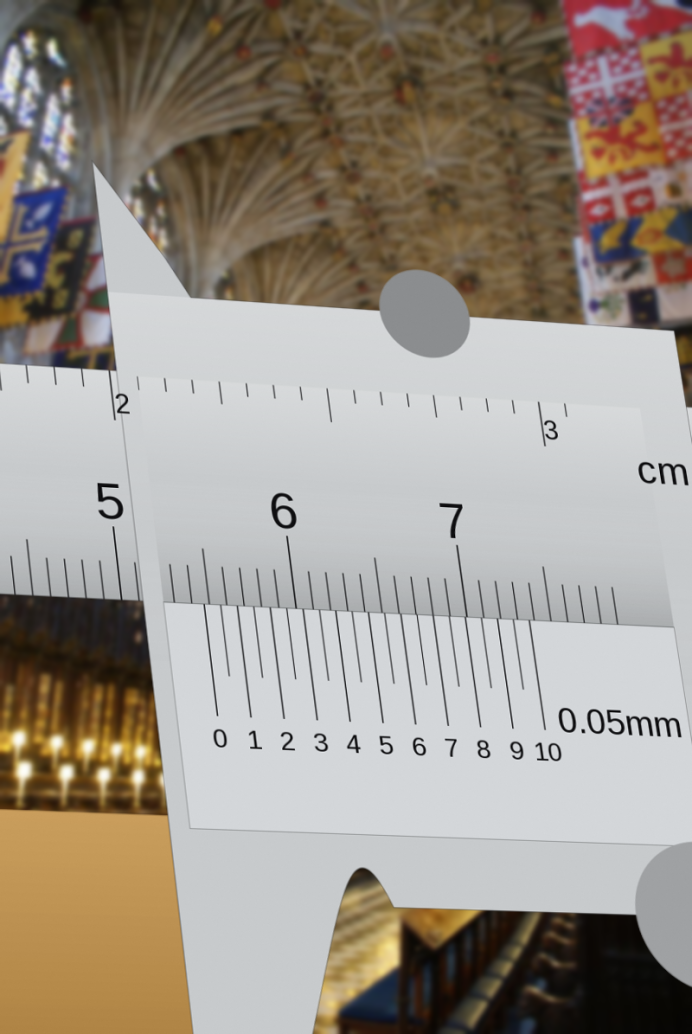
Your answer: {"value": 54.7, "unit": "mm"}
